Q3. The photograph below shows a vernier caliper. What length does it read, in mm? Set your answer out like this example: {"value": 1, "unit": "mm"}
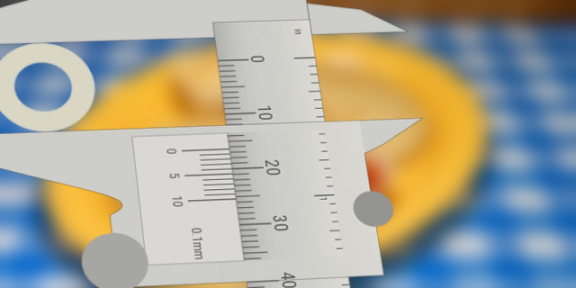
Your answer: {"value": 16.4, "unit": "mm"}
